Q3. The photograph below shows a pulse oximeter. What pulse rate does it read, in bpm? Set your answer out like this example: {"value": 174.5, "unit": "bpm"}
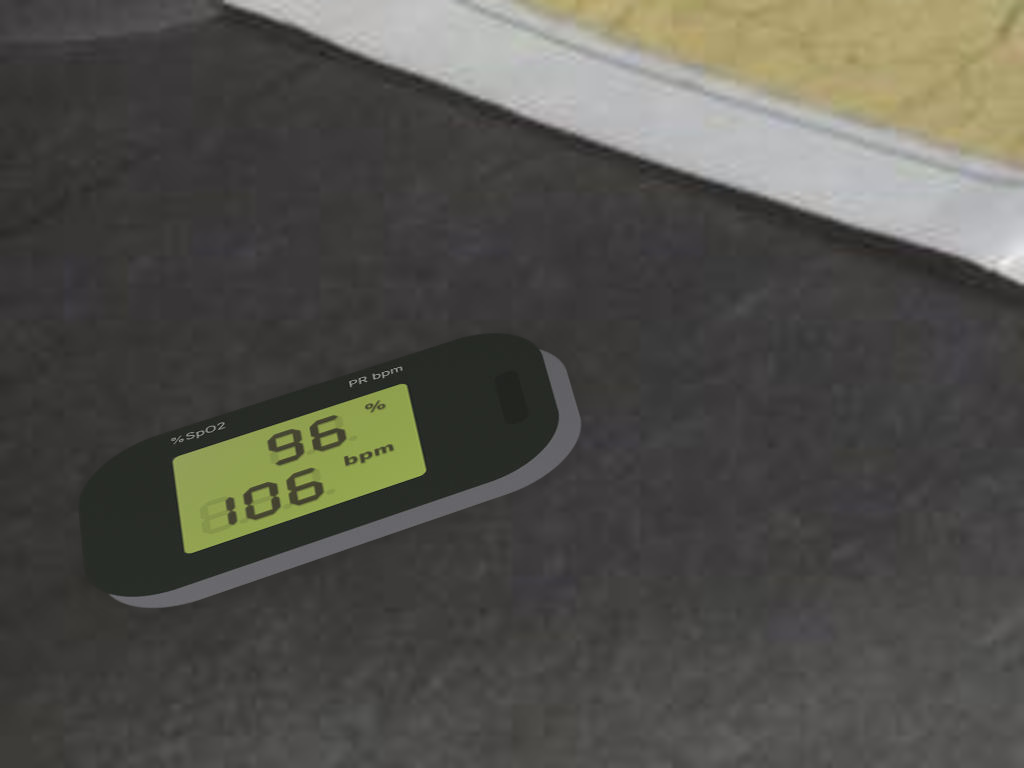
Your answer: {"value": 106, "unit": "bpm"}
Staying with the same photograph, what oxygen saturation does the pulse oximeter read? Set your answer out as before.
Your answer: {"value": 96, "unit": "%"}
